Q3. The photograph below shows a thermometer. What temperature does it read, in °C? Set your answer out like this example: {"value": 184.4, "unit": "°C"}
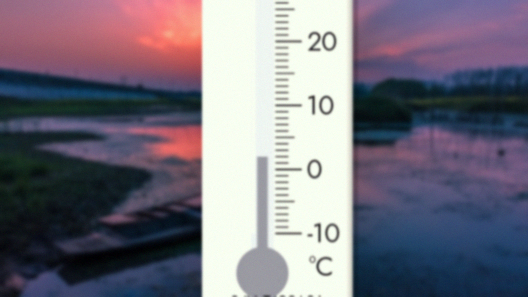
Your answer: {"value": 2, "unit": "°C"}
